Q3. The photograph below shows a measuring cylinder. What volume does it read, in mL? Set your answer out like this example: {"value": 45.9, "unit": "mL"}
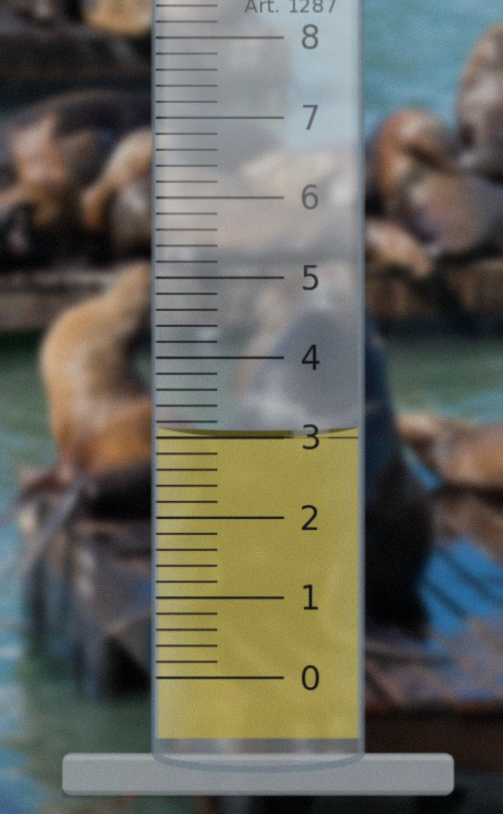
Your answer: {"value": 3, "unit": "mL"}
